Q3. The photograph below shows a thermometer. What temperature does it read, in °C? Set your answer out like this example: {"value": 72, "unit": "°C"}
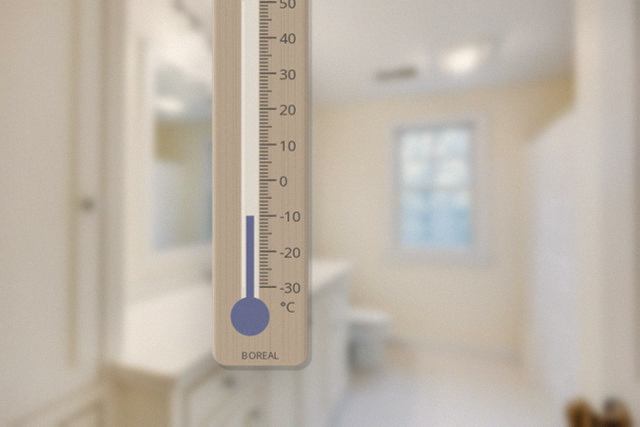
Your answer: {"value": -10, "unit": "°C"}
